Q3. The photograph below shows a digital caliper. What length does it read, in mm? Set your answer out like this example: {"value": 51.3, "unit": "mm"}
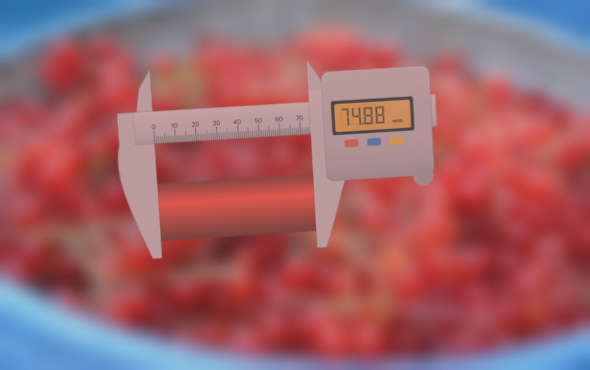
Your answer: {"value": 74.88, "unit": "mm"}
